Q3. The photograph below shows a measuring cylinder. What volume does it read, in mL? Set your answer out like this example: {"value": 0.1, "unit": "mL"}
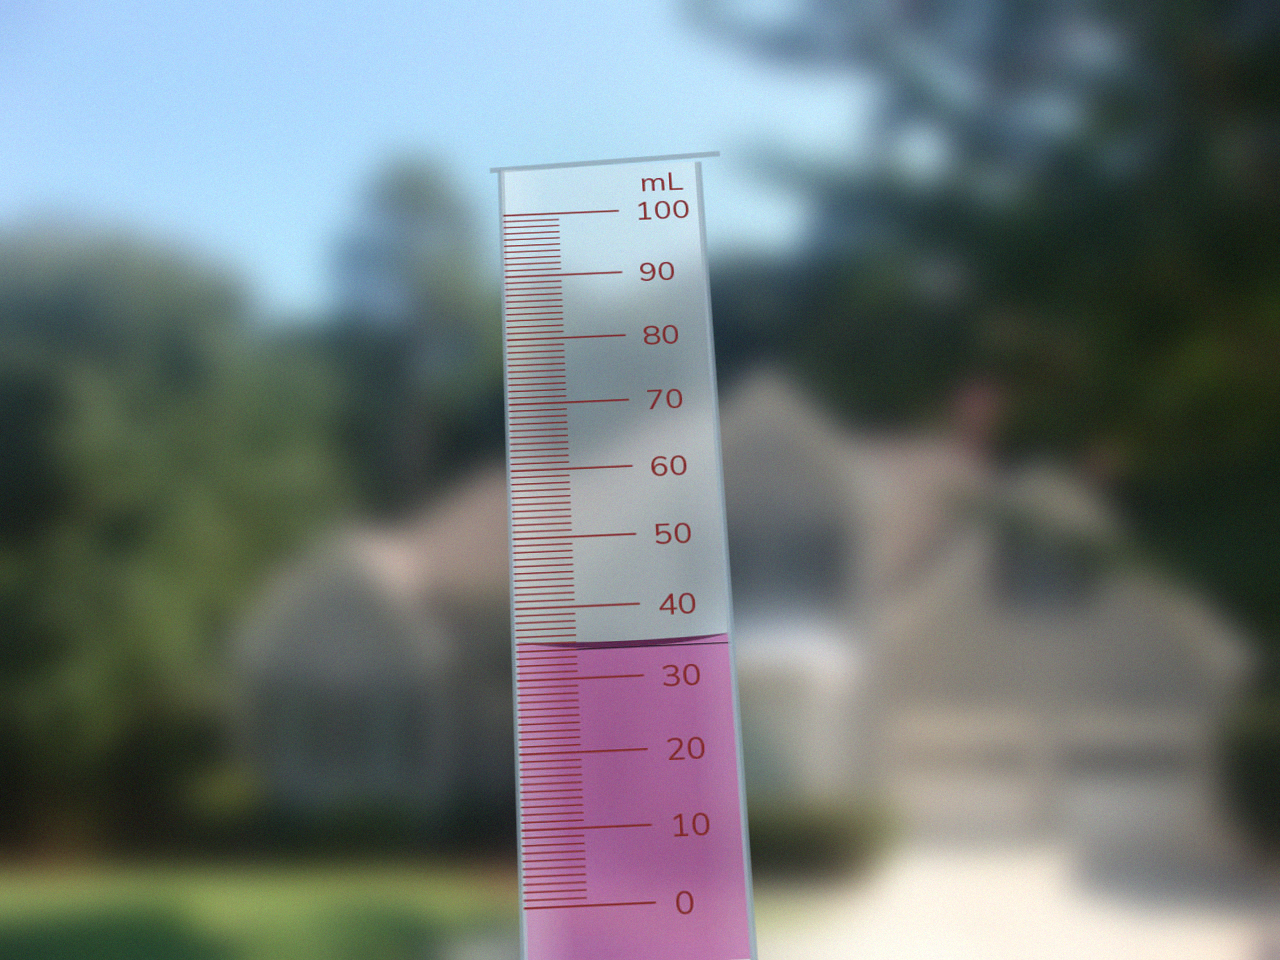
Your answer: {"value": 34, "unit": "mL"}
